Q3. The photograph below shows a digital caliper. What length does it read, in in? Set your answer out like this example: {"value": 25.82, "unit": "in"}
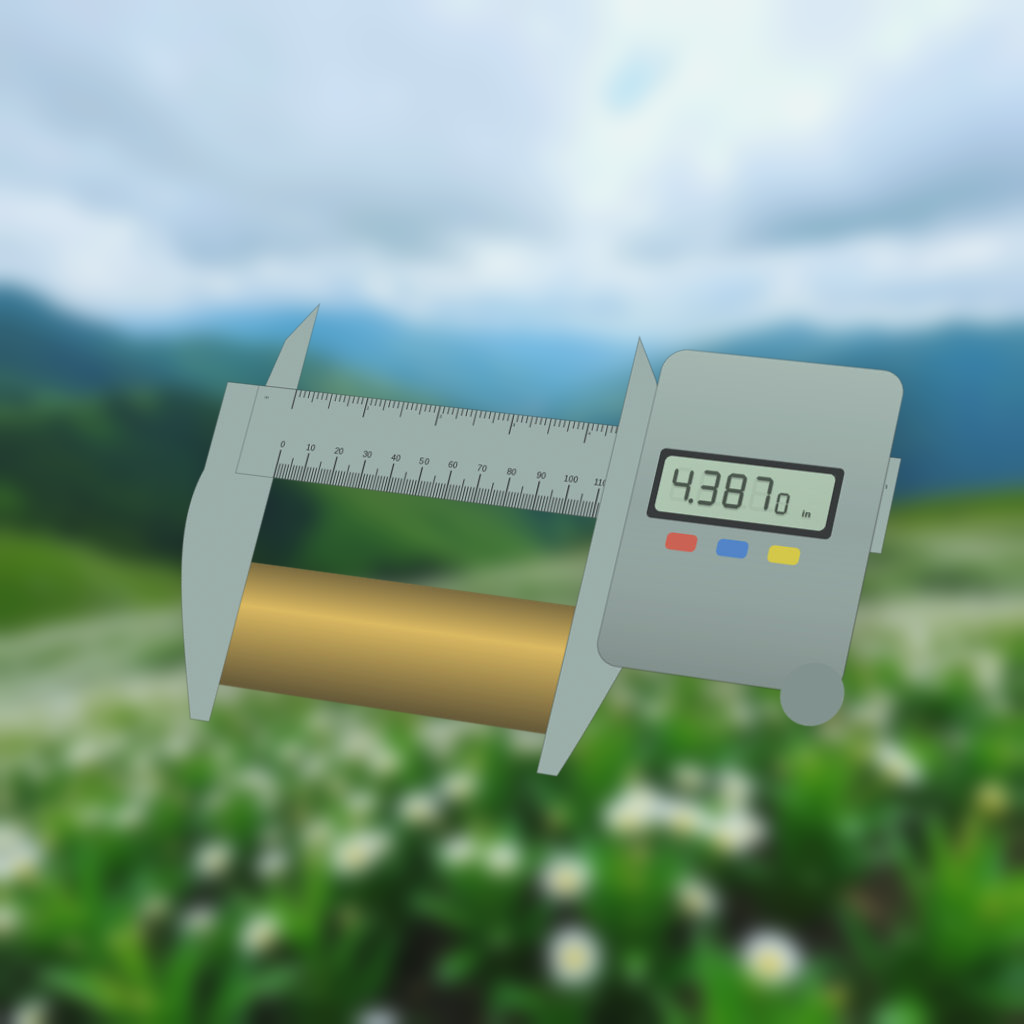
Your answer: {"value": 4.3870, "unit": "in"}
